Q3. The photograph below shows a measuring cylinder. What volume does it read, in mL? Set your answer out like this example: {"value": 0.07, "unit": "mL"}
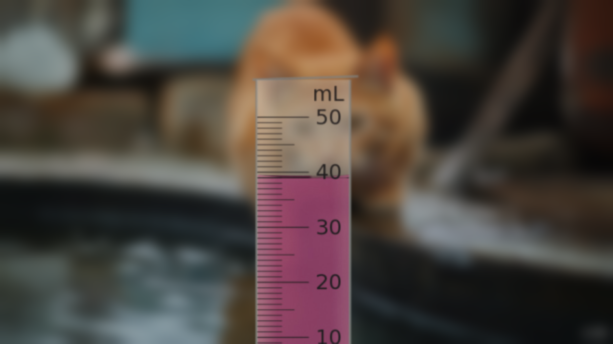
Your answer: {"value": 39, "unit": "mL"}
